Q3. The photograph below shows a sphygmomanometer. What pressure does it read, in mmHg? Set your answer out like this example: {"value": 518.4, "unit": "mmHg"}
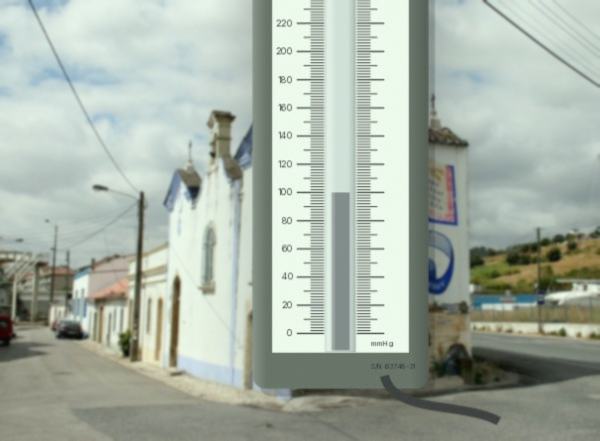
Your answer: {"value": 100, "unit": "mmHg"}
